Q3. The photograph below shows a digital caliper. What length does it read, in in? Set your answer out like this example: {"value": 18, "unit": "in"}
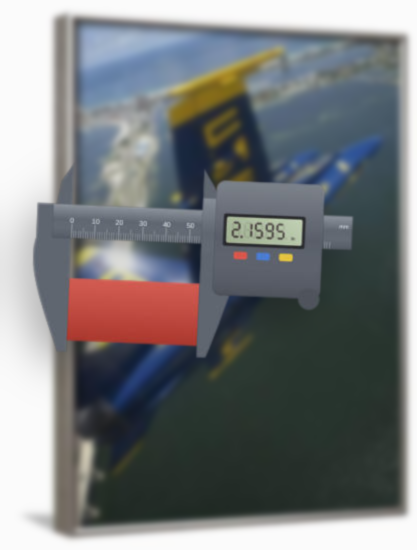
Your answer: {"value": 2.1595, "unit": "in"}
